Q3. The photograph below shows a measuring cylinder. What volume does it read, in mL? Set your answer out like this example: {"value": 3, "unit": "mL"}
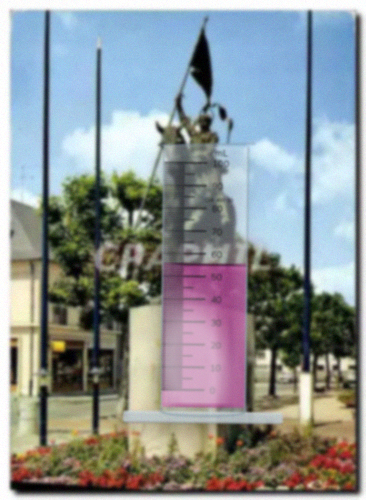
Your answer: {"value": 55, "unit": "mL"}
